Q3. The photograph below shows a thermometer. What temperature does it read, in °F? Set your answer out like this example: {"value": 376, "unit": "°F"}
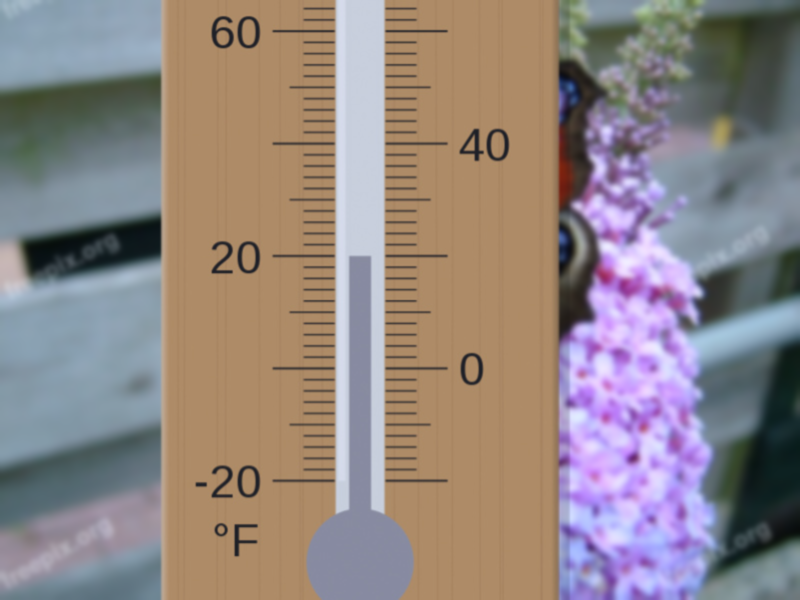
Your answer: {"value": 20, "unit": "°F"}
